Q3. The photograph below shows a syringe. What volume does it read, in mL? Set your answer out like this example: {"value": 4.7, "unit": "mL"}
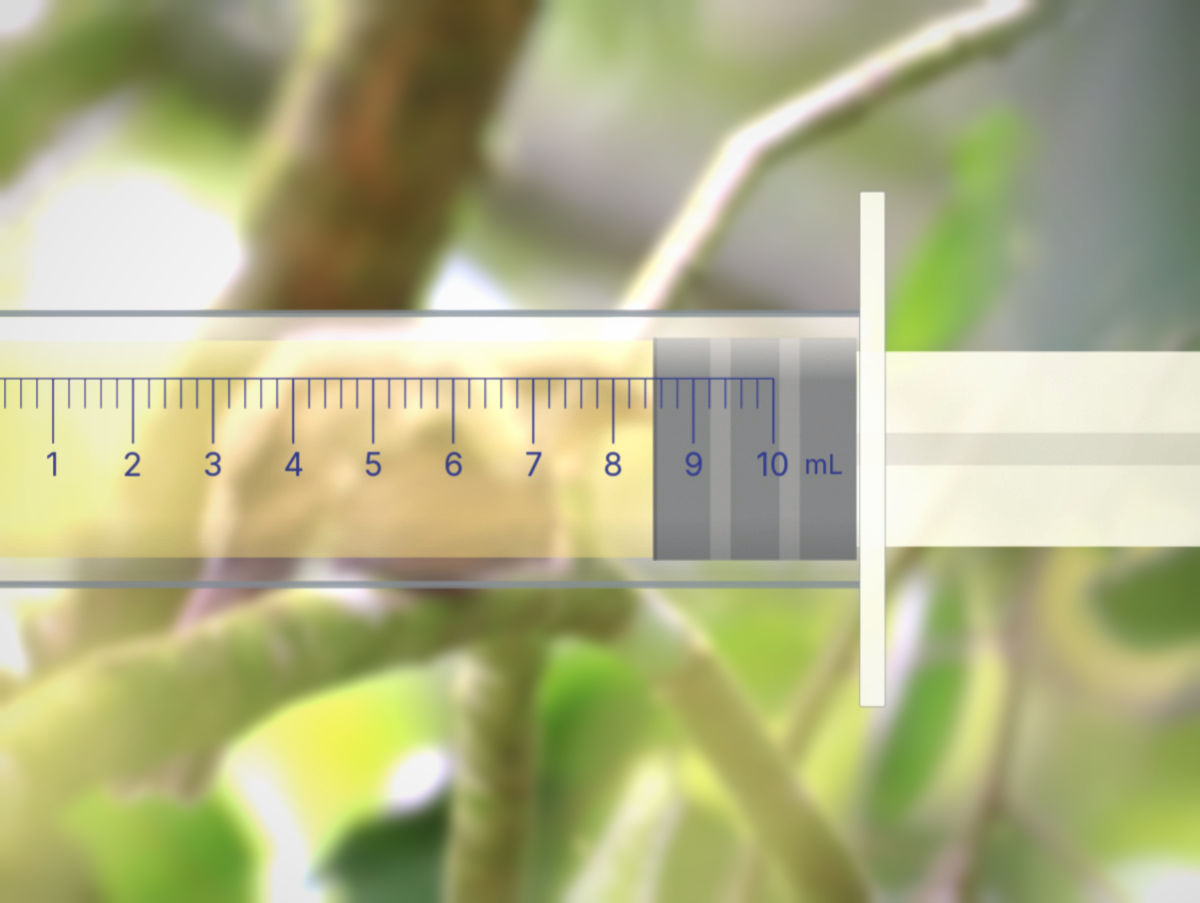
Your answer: {"value": 8.5, "unit": "mL"}
